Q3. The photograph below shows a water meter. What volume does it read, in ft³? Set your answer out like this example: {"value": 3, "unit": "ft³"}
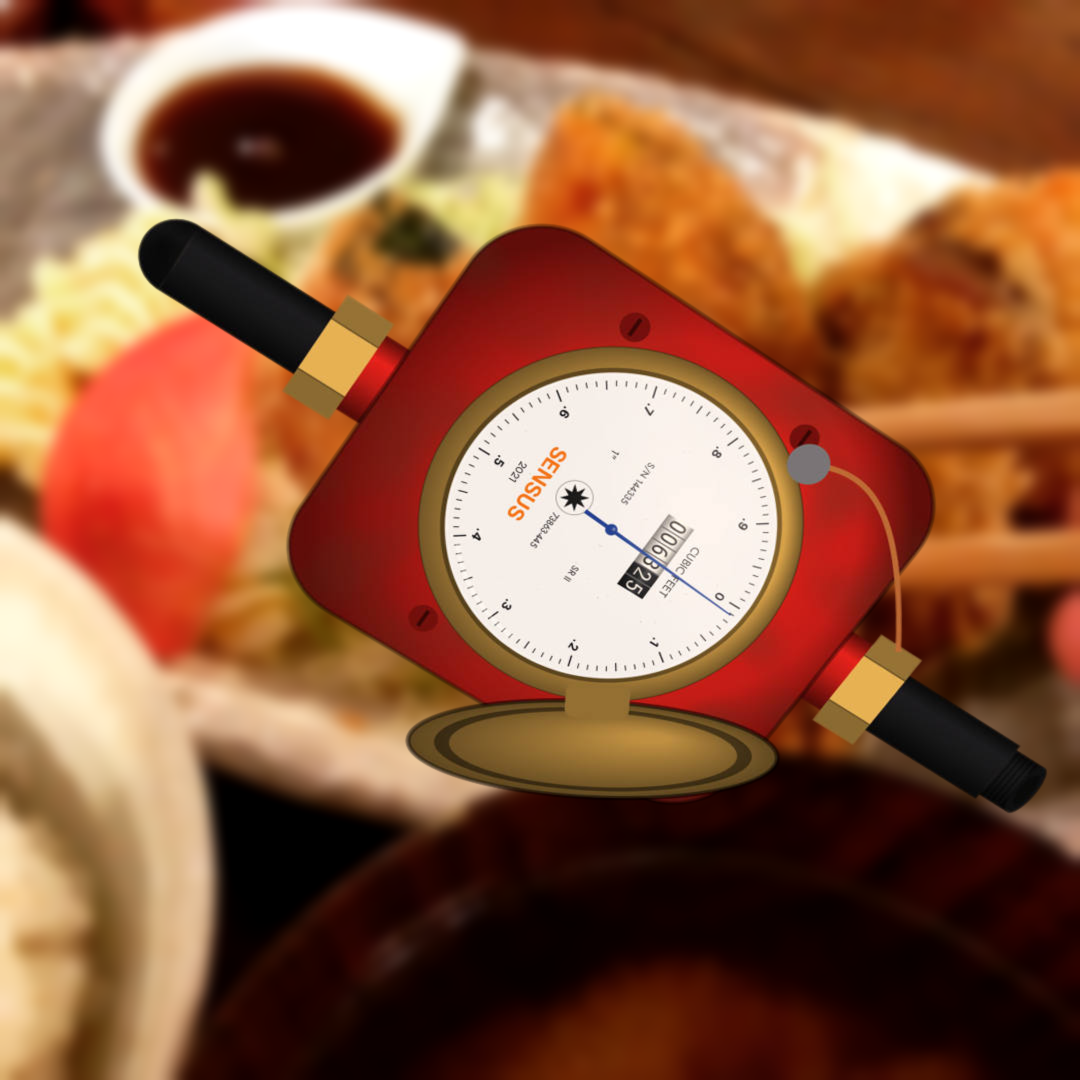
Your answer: {"value": 6325.01, "unit": "ft³"}
